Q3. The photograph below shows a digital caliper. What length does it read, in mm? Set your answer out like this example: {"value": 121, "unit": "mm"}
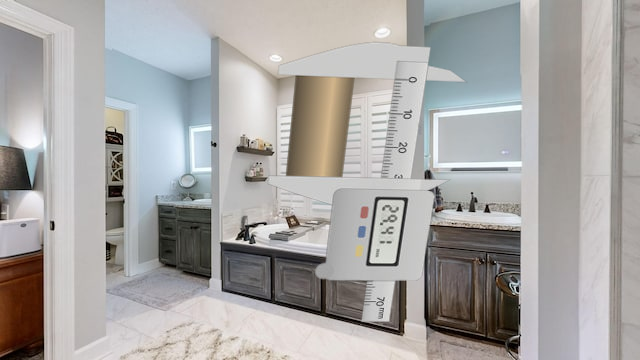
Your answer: {"value": 29.41, "unit": "mm"}
